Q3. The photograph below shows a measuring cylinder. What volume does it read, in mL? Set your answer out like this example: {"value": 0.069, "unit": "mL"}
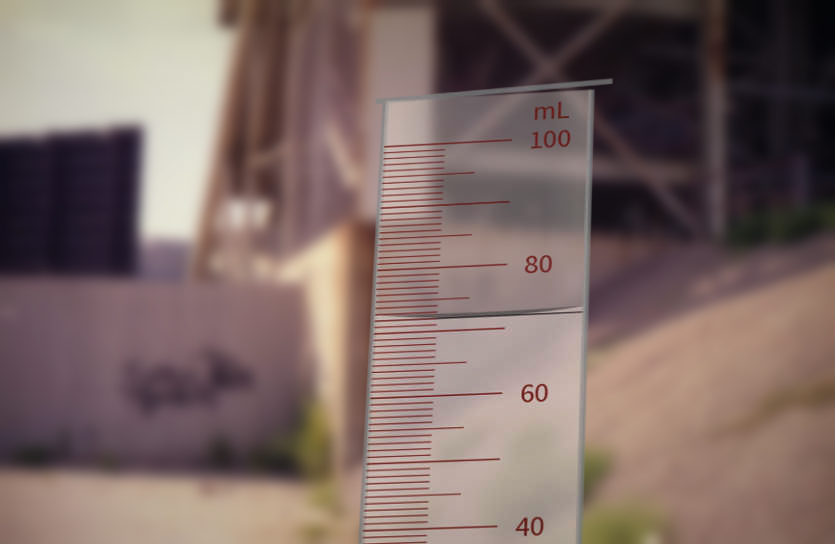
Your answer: {"value": 72, "unit": "mL"}
